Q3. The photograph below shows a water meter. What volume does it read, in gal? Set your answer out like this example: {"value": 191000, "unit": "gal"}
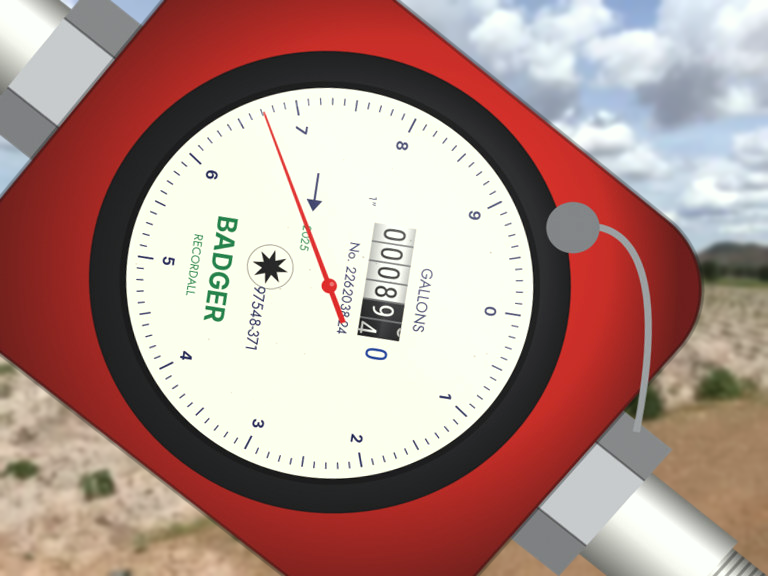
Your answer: {"value": 8936.7, "unit": "gal"}
